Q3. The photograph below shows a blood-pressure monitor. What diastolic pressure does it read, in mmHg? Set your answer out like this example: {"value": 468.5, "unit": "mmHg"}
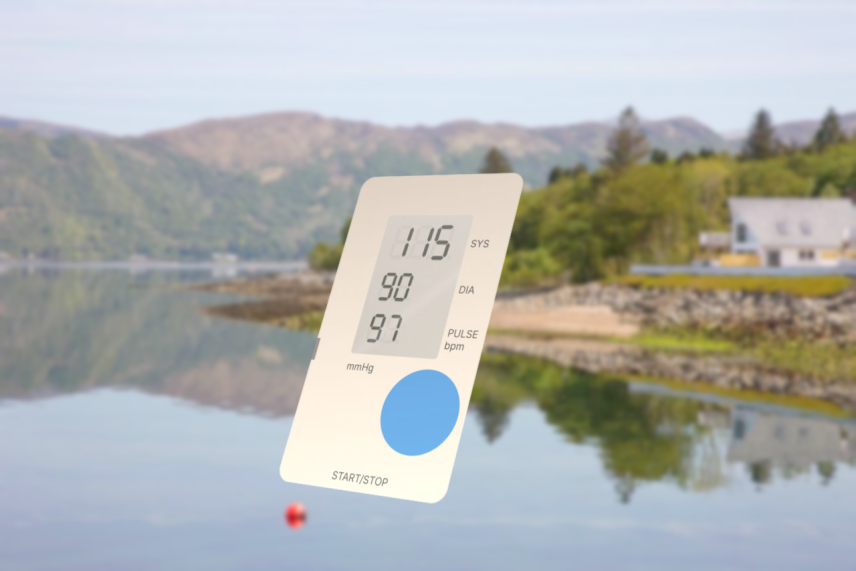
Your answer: {"value": 90, "unit": "mmHg"}
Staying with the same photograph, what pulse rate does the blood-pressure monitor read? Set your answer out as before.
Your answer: {"value": 97, "unit": "bpm"}
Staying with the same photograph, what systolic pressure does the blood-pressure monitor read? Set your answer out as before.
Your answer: {"value": 115, "unit": "mmHg"}
